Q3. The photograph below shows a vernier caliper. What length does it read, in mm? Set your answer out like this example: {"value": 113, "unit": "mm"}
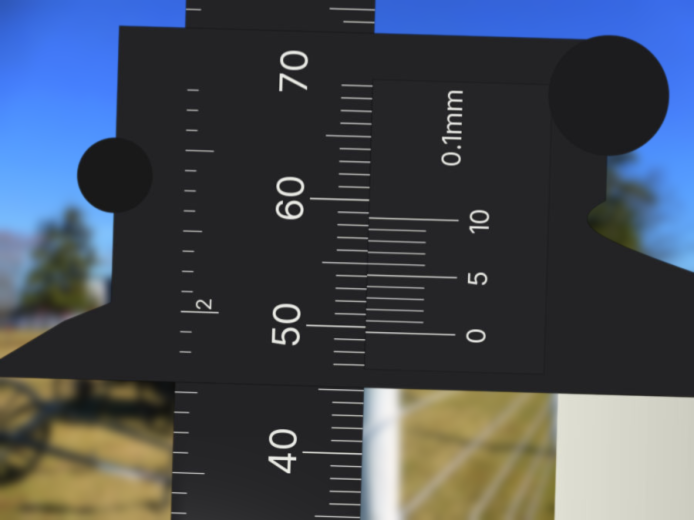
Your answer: {"value": 49.6, "unit": "mm"}
